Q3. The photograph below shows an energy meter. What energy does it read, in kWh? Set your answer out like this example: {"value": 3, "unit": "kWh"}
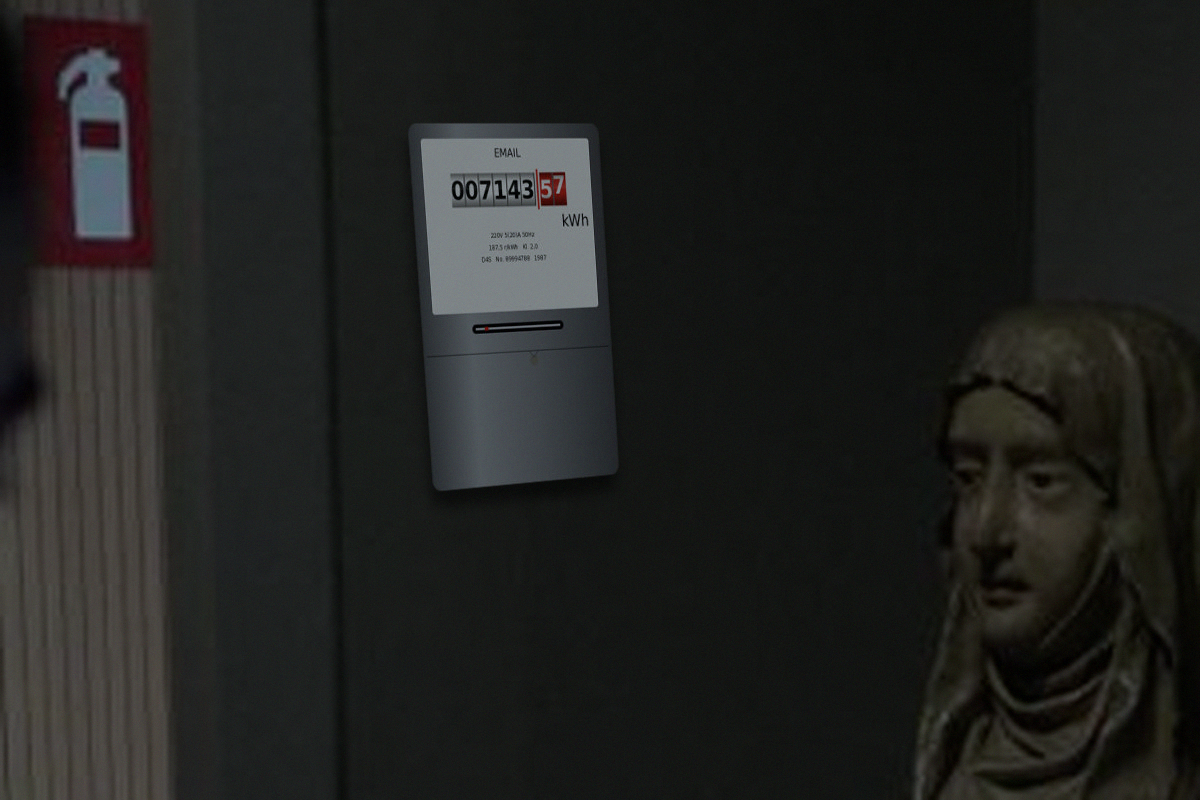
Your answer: {"value": 7143.57, "unit": "kWh"}
